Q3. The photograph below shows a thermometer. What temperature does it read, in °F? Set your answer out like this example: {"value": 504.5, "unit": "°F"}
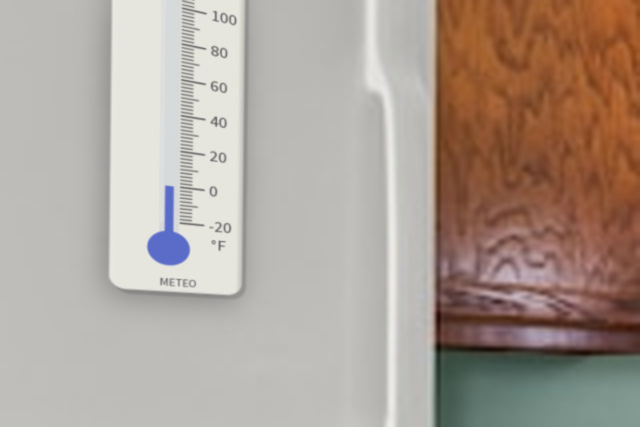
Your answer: {"value": 0, "unit": "°F"}
